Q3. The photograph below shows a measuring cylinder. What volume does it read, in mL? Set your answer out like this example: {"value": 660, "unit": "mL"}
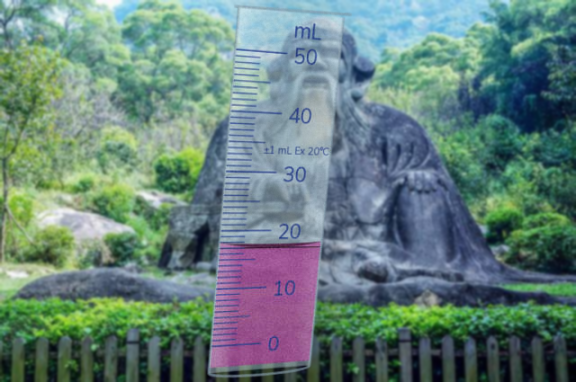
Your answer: {"value": 17, "unit": "mL"}
